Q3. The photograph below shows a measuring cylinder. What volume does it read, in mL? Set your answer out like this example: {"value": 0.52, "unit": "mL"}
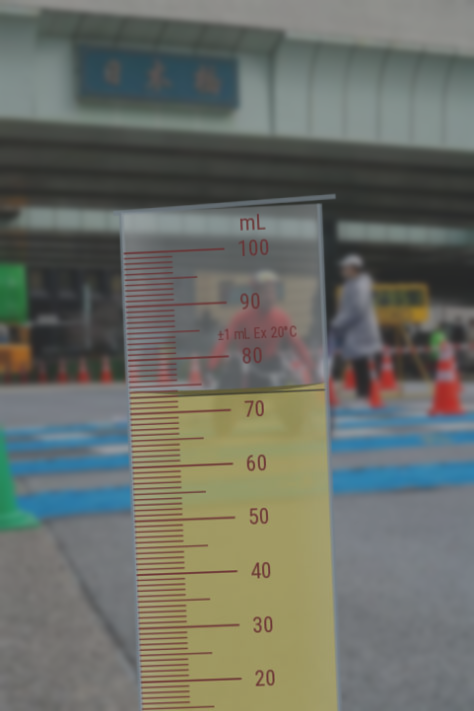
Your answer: {"value": 73, "unit": "mL"}
